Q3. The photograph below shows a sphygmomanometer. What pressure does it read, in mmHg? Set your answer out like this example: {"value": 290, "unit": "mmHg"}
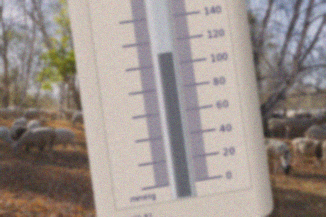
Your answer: {"value": 110, "unit": "mmHg"}
